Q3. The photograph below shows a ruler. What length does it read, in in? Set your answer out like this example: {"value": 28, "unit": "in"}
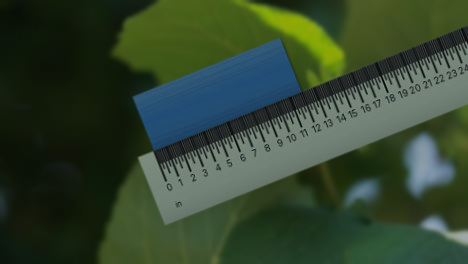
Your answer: {"value": 12, "unit": "in"}
